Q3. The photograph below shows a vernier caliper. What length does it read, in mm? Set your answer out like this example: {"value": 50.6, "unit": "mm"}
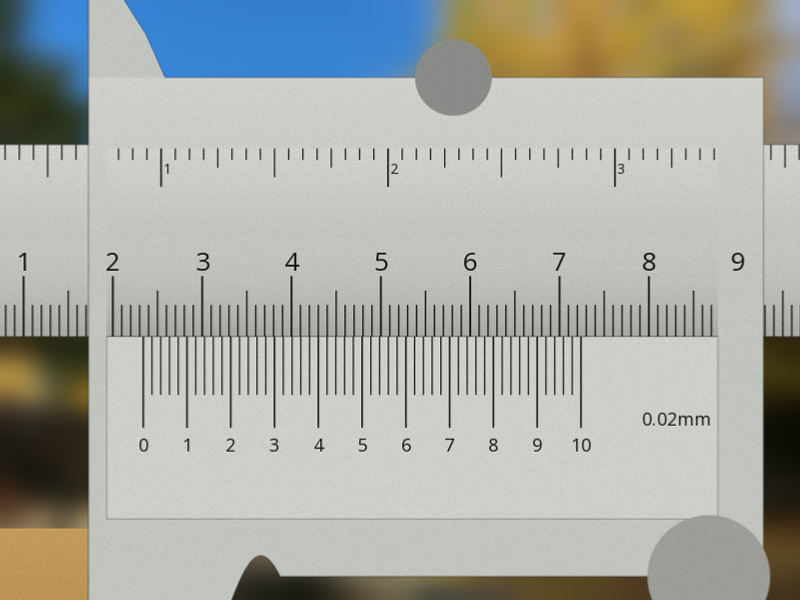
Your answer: {"value": 23.4, "unit": "mm"}
